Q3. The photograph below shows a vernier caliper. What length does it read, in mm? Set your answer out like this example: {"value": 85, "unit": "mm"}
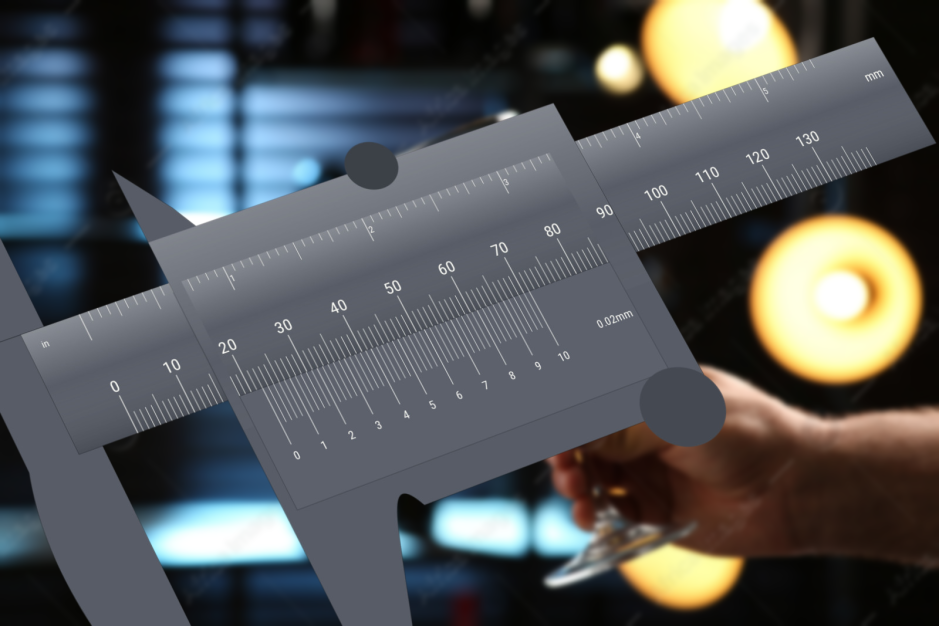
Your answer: {"value": 22.0, "unit": "mm"}
